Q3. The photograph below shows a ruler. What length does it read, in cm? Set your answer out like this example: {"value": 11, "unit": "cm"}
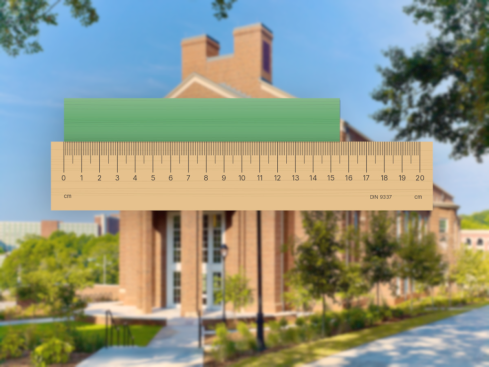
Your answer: {"value": 15.5, "unit": "cm"}
